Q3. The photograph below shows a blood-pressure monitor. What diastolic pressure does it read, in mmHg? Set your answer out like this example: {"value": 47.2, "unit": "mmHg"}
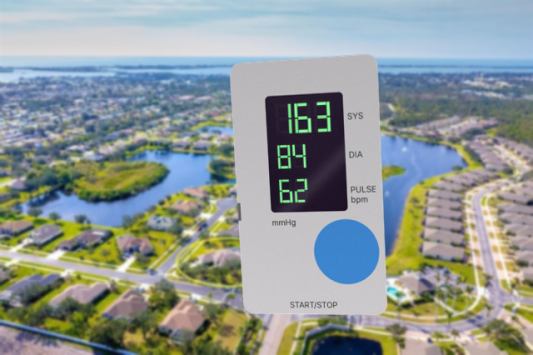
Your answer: {"value": 84, "unit": "mmHg"}
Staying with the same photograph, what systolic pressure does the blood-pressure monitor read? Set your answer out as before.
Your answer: {"value": 163, "unit": "mmHg"}
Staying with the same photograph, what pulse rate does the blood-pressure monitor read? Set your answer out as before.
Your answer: {"value": 62, "unit": "bpm"}
